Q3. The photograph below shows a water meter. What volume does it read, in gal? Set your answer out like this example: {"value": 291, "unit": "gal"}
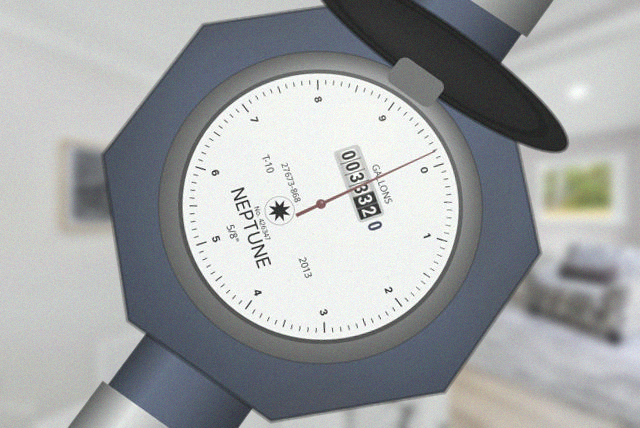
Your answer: {"value": 33319.8, "unit": "gal"}
